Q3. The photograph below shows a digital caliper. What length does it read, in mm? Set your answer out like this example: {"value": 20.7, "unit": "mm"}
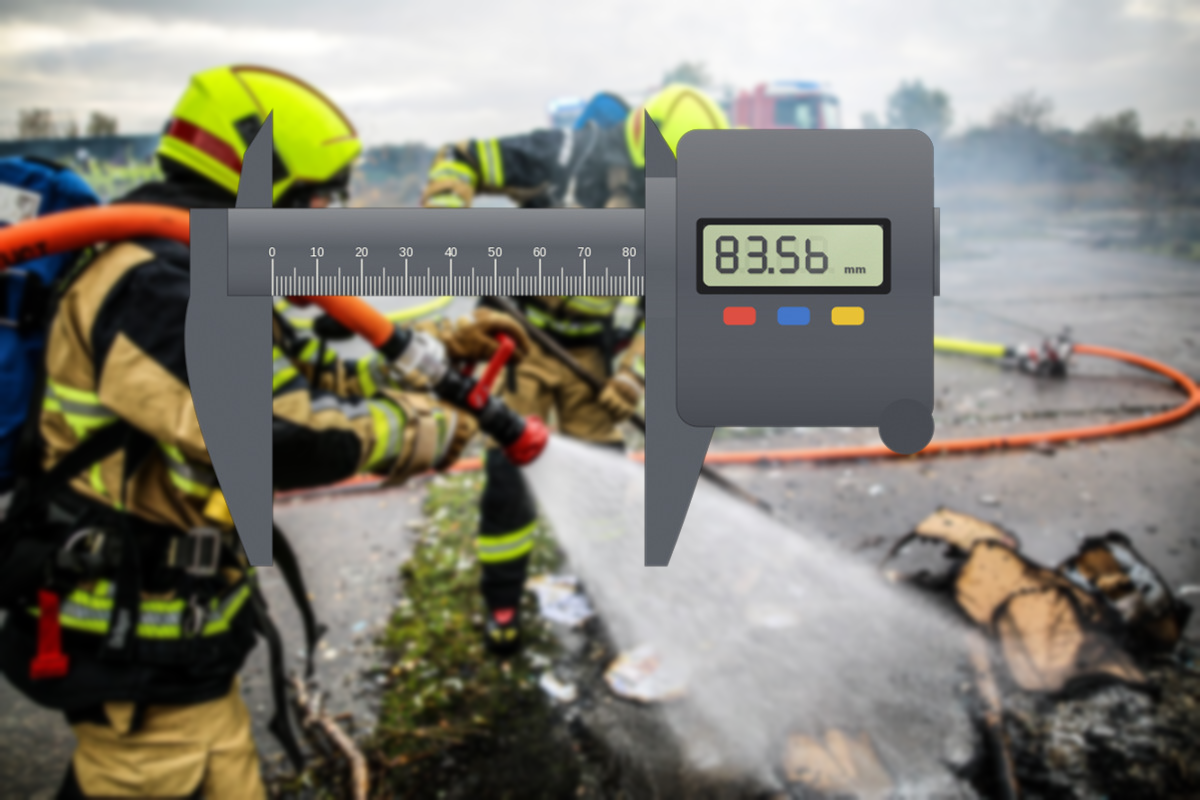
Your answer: {"value": 83.56, "unit": "mm"}
